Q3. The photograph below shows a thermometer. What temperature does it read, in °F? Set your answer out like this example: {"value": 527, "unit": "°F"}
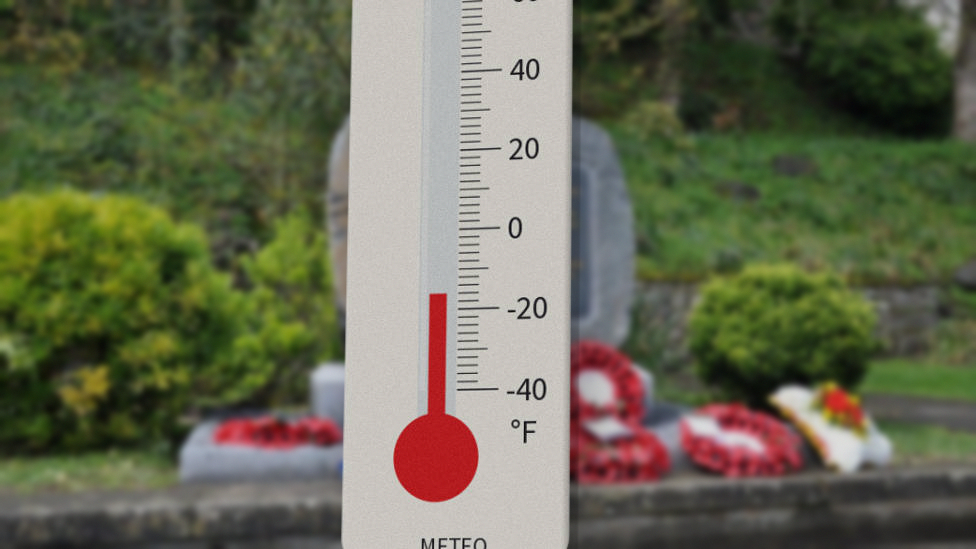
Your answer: {"value": -16, "unit": "°F"}
